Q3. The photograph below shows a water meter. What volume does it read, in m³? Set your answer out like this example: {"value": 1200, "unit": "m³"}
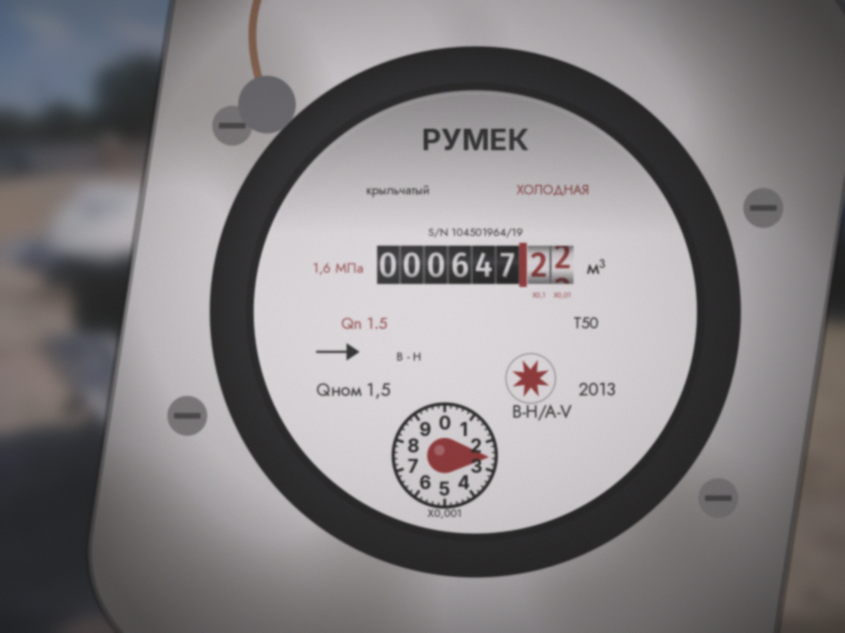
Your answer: {"value": 647.222, "unit": "m³"}
